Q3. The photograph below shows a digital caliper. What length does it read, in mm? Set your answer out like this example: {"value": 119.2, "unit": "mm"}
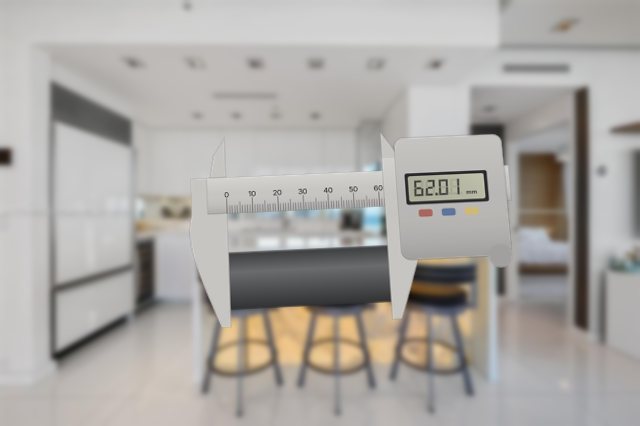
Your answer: {"value": 62.01, "unit": "mm"}
